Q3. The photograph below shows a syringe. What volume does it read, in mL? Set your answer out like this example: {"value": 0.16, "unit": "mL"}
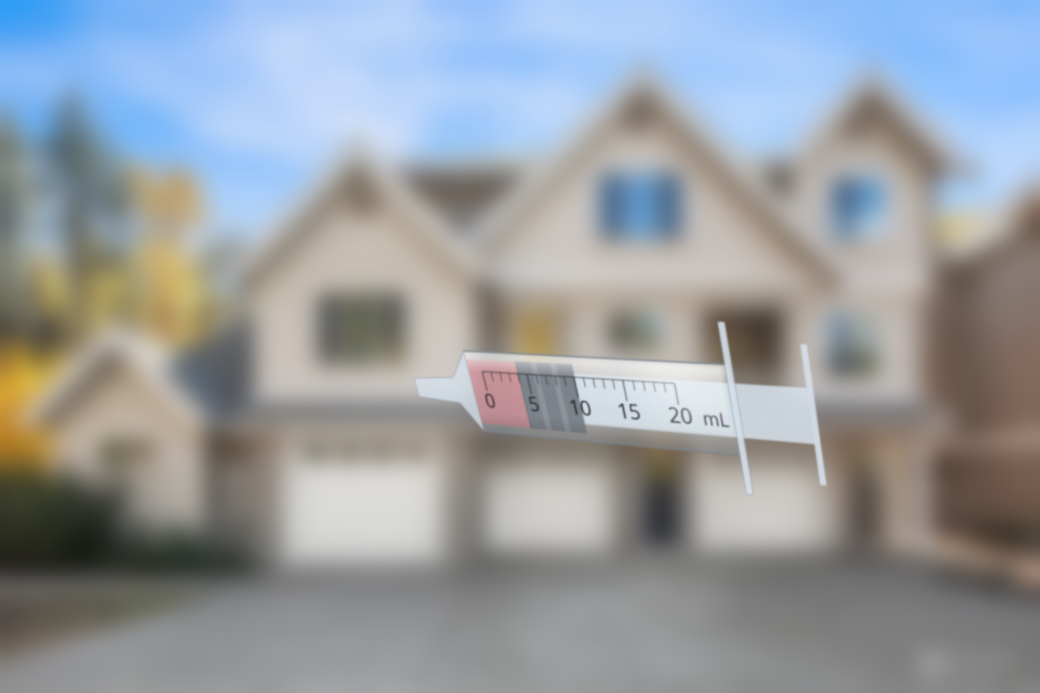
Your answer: {"value": 4, "unit": "mL"}
